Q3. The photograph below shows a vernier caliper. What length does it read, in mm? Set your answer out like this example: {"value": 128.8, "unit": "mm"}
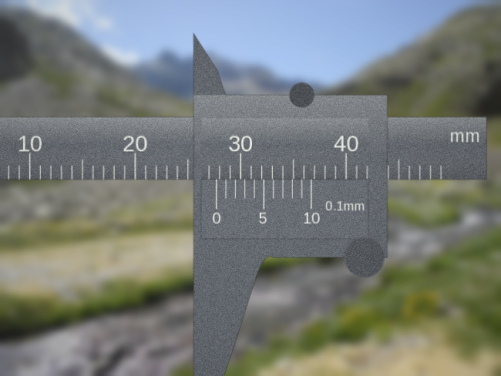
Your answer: {"value": 27.7, "unit": "mm"}
